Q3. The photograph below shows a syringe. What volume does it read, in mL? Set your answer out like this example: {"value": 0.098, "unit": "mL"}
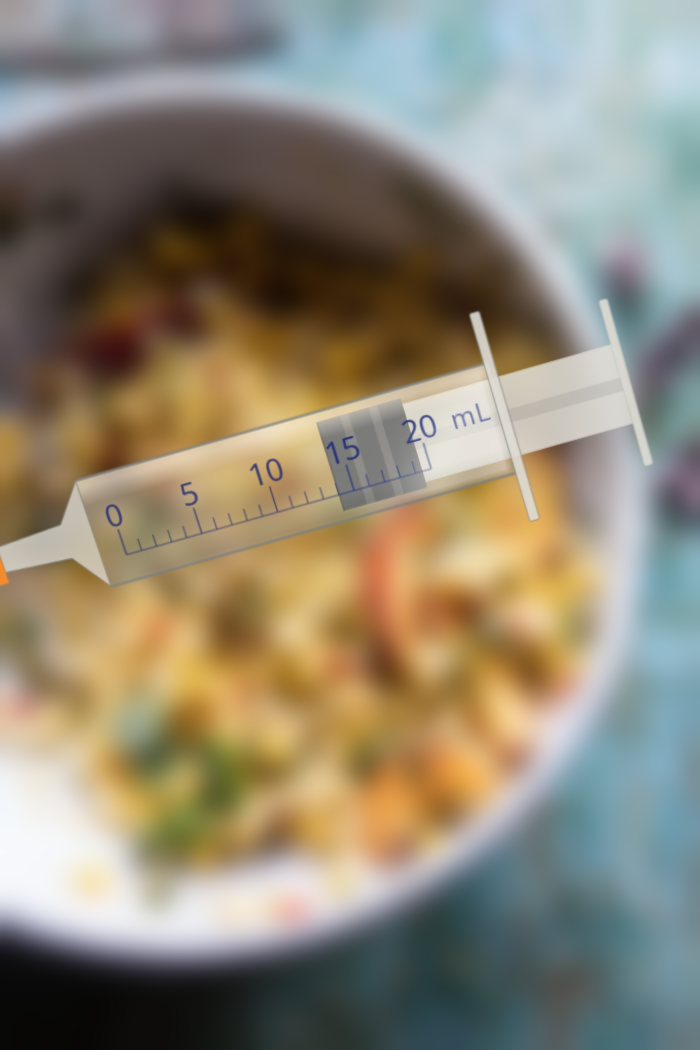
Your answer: {"value": 14, "unit": "mL"}
